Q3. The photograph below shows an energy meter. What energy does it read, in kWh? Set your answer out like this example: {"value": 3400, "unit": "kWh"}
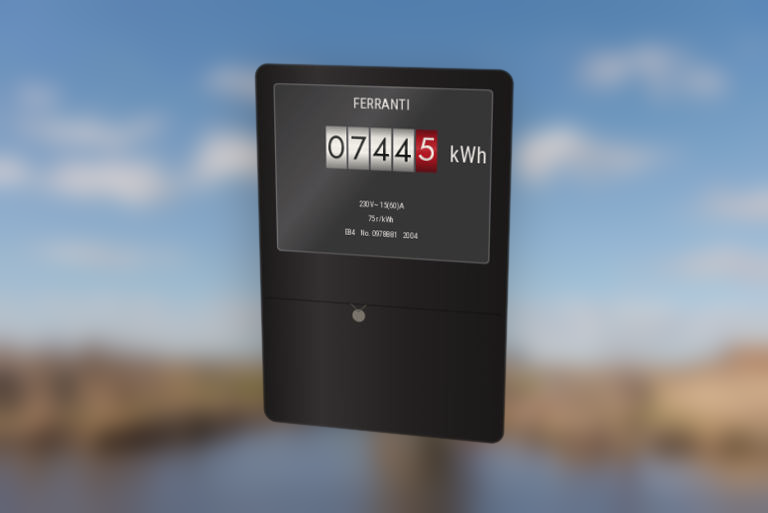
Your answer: {"value": 744.5, "unit": "kWh"}
